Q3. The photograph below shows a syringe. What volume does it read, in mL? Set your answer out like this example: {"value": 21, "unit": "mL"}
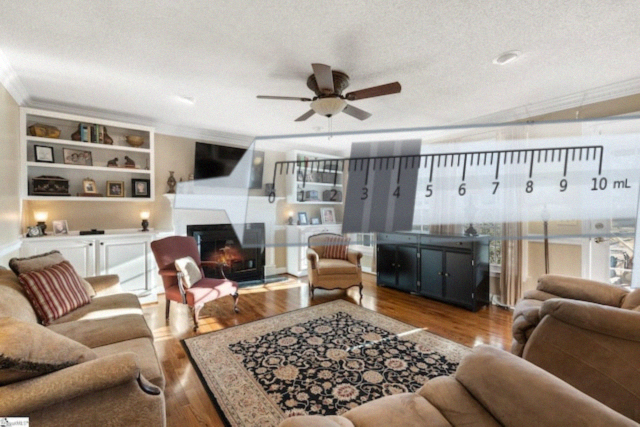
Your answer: {"value": 2.4, "unit": "mL"}
